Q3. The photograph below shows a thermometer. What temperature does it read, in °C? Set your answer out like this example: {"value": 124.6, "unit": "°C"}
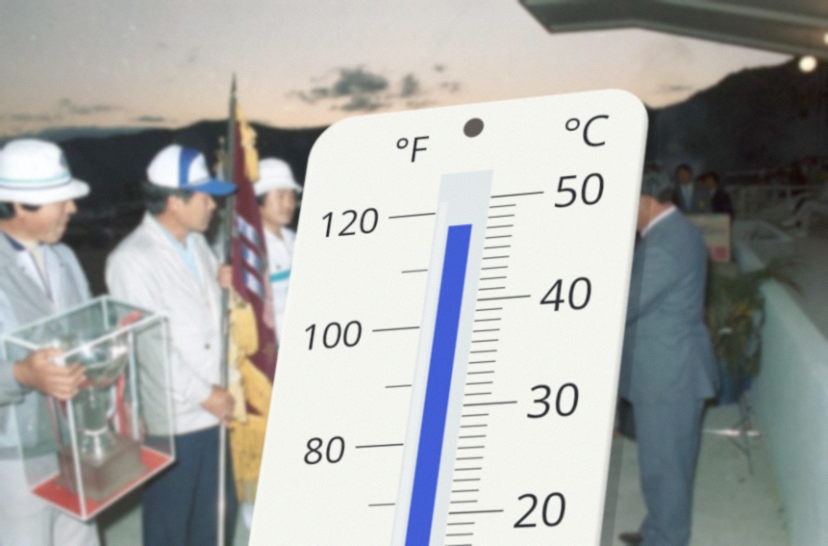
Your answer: {"value": 47.5, "unit": "°C"}
